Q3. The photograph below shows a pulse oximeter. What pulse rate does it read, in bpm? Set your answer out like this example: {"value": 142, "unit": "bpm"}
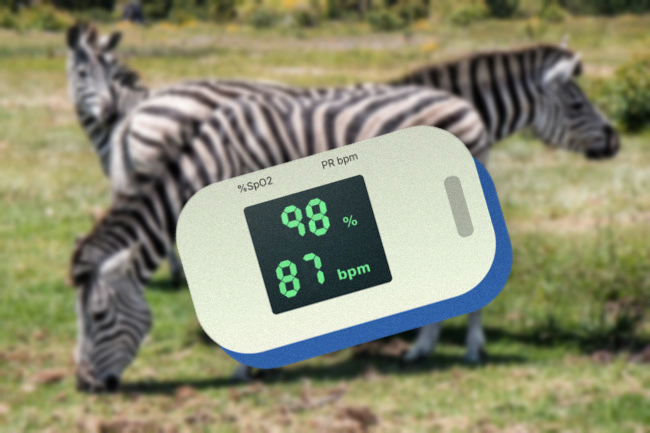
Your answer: {"value": 87, "unit": "bpm"}
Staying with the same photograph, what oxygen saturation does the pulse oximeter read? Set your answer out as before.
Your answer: {"value": 98, "unit": "%"}
